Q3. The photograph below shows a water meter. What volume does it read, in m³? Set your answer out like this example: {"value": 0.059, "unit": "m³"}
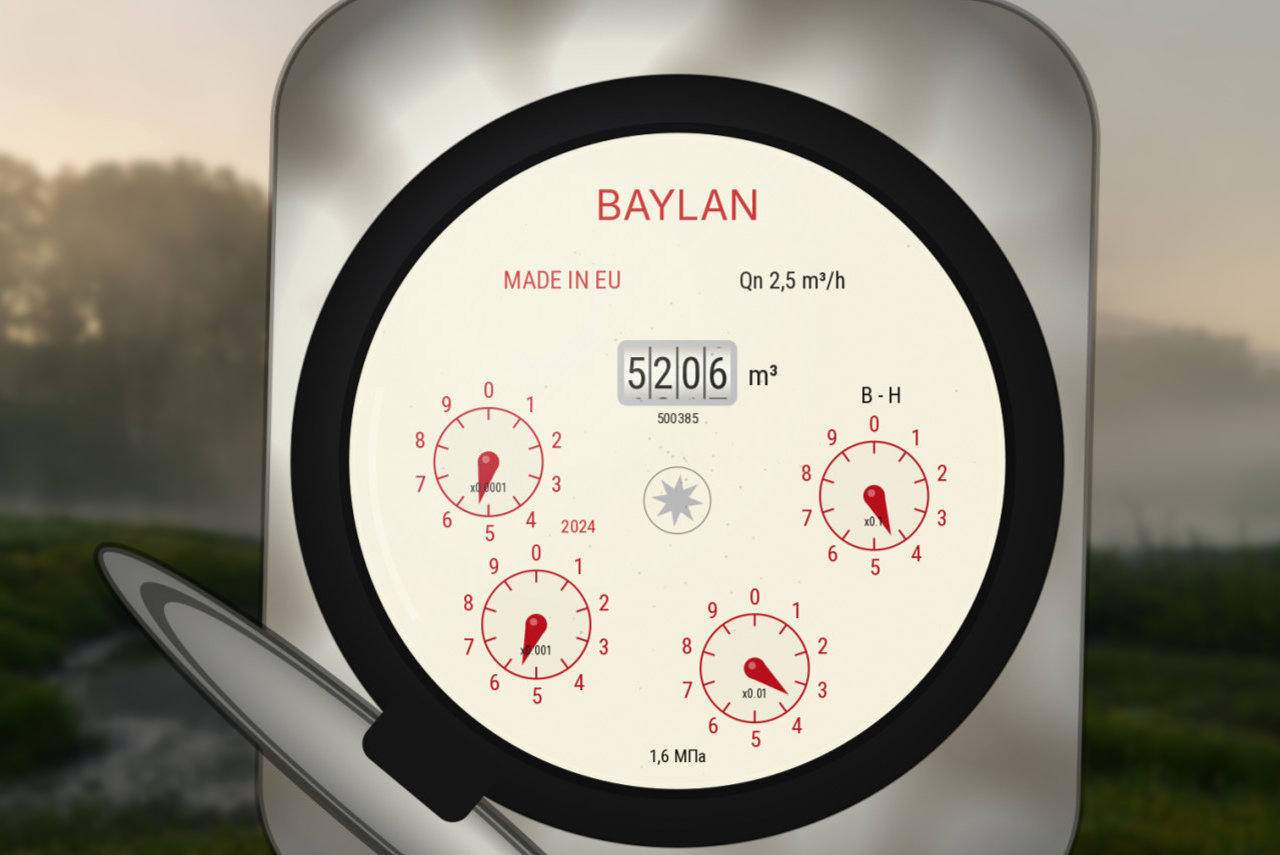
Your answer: {"value": 5206.4355, "unit": "m³"}
